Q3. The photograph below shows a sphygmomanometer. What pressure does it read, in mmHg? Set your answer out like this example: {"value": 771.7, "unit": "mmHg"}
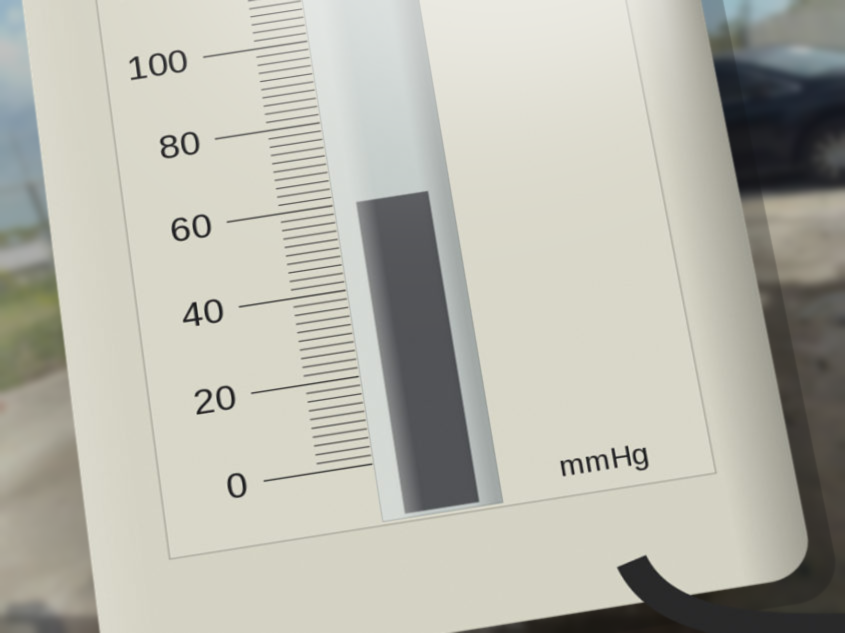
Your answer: {"value": 60, "unit": "mmHg"}
